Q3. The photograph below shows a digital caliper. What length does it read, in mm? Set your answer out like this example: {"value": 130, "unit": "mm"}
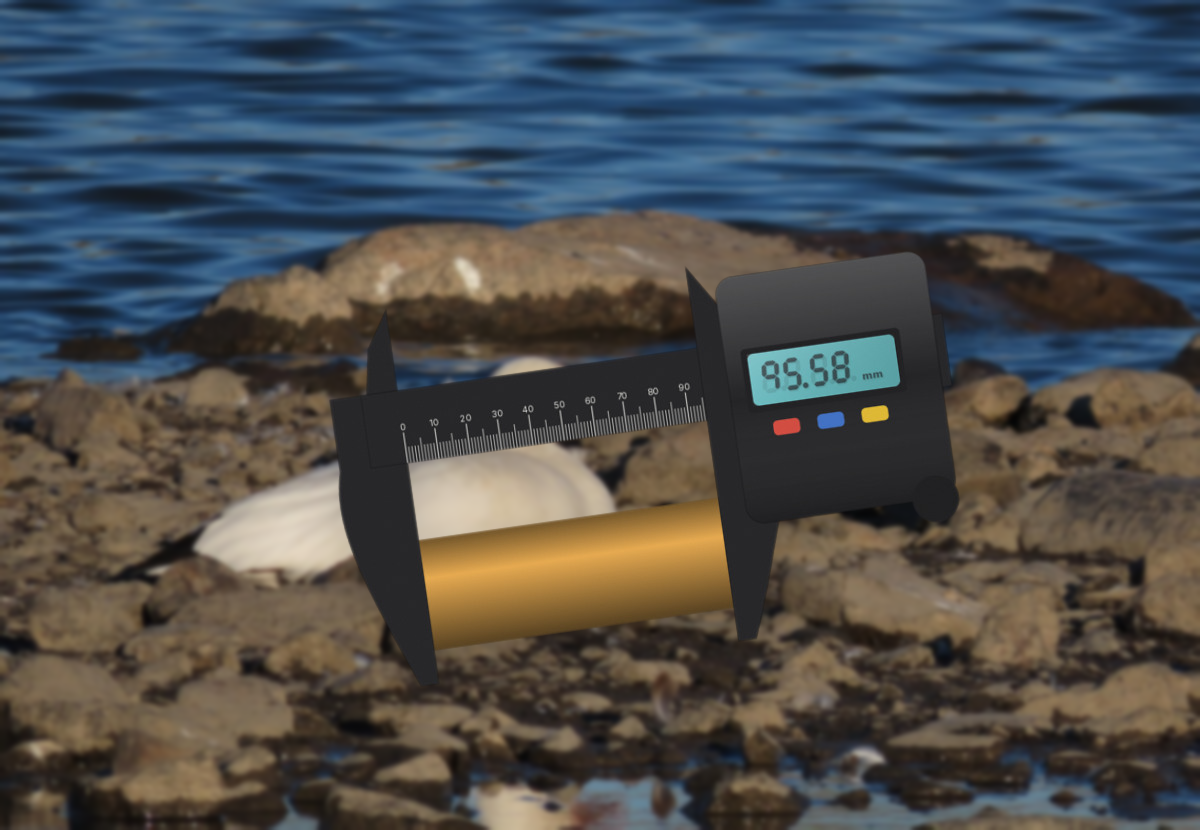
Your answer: {"value": 95.58, "unit": "mm"}
